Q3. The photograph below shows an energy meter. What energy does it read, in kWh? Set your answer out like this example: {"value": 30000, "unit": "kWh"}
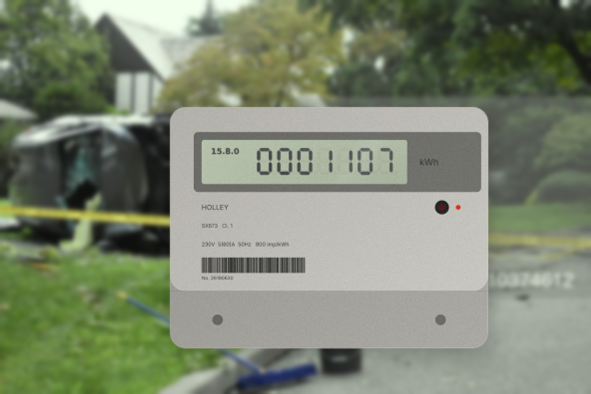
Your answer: {"value": 1107, "unit": "kWh"}
